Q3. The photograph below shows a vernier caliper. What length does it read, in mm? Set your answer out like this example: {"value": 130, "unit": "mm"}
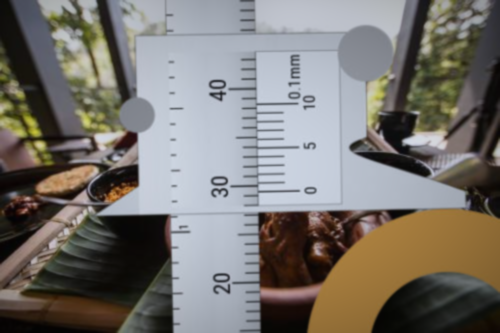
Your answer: {"value": 29.4, "unit": "mm"}
